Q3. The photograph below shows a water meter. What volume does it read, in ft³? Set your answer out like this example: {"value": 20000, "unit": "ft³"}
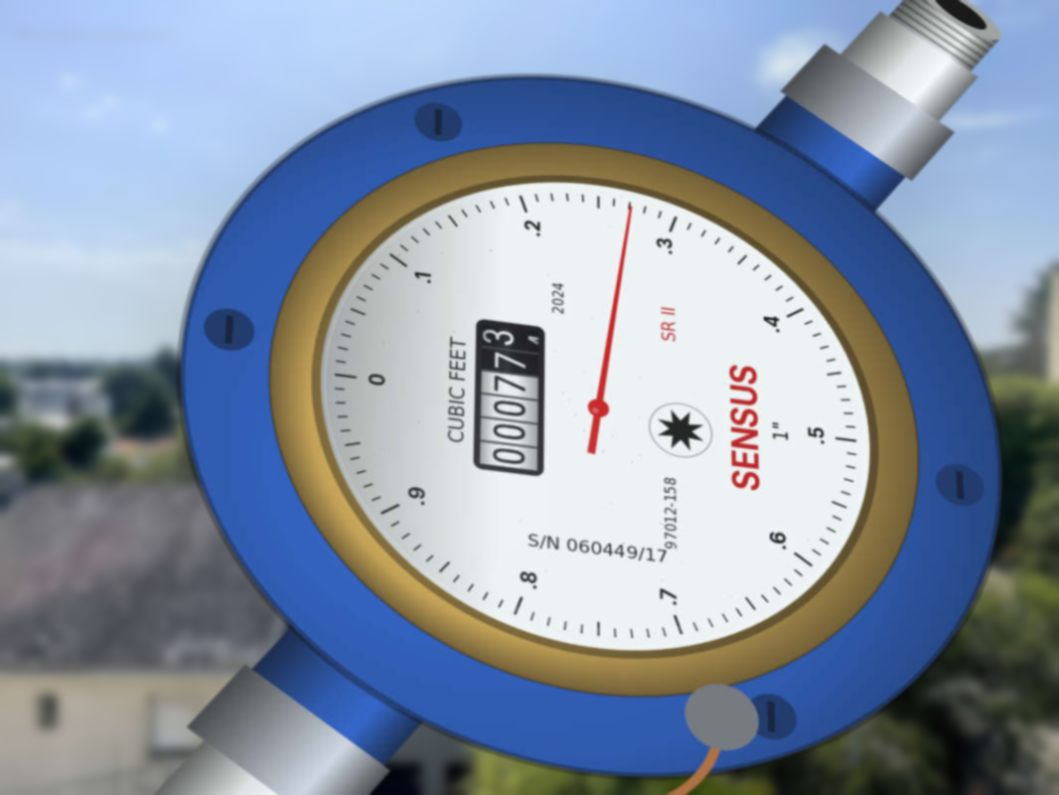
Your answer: {"value": 773.27, "unit": "ft³"}
